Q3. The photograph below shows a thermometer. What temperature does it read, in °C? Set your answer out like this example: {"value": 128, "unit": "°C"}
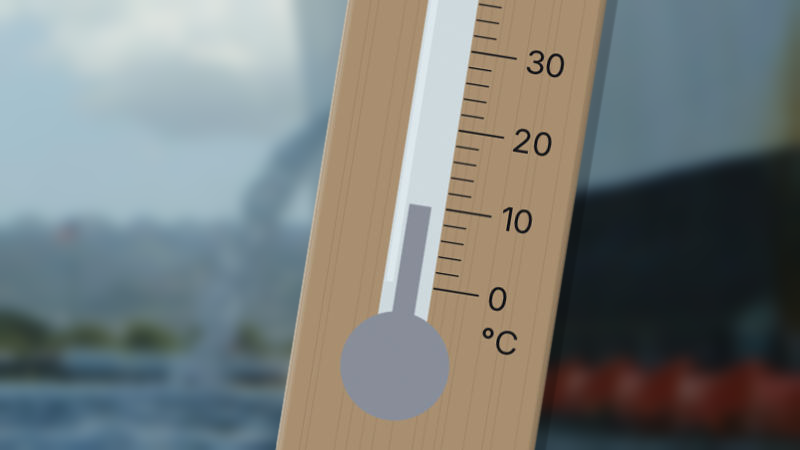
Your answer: {"value": 10, "unit": "°C"}
